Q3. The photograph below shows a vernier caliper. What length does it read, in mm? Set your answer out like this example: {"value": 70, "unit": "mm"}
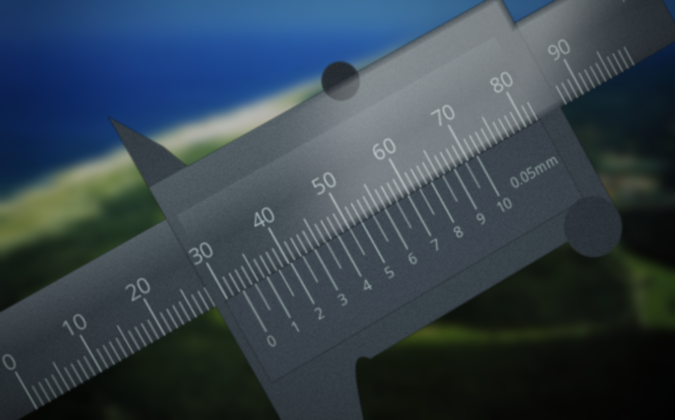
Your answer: {"value": 32.5, "unit": "mm"}
